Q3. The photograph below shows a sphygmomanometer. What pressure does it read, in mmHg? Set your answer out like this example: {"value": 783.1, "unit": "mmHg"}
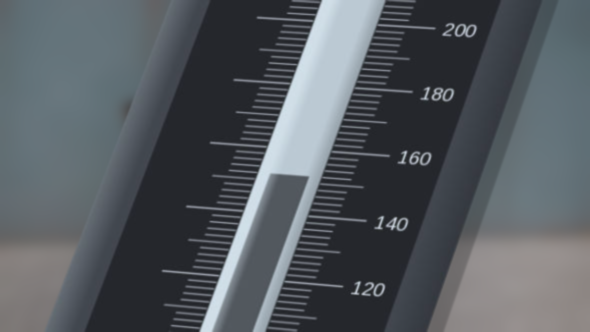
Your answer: {"value": 152, "unit": "mmHg"}
